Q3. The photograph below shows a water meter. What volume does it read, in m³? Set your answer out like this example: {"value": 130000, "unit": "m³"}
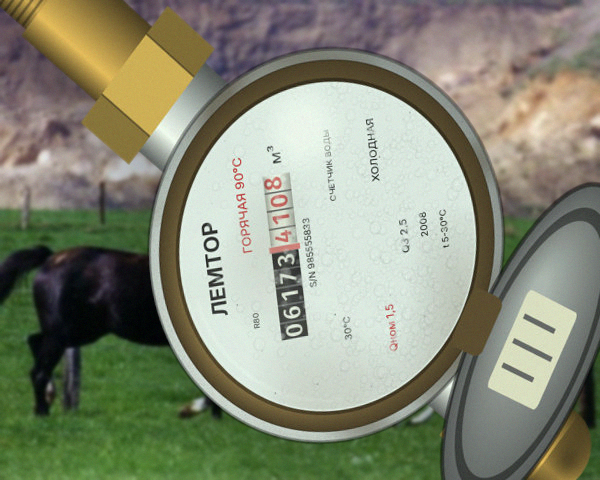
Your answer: {"value": 6173.4108, "unit": "m³"}
